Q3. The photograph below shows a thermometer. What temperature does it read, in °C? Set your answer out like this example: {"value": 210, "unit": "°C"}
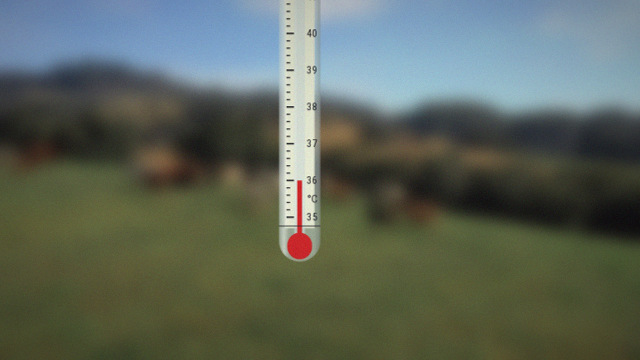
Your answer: {"value": 36, "unit": "°C"}
